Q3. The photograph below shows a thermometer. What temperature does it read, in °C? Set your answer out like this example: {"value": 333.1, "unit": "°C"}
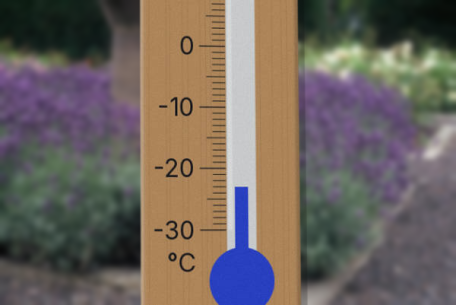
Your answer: {"value": -23, "unit": "°C"}
